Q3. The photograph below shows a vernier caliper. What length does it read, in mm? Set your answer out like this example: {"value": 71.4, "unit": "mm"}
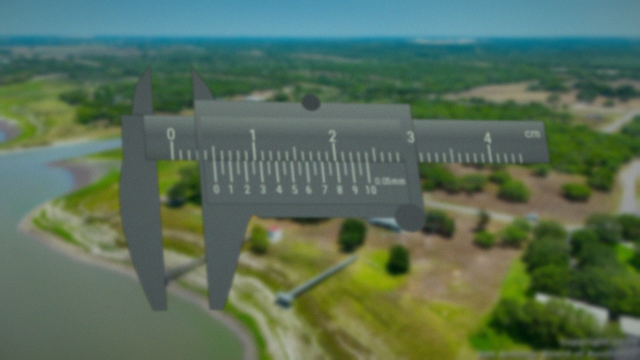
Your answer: {"value": 5.0, "unit": "mm"}
